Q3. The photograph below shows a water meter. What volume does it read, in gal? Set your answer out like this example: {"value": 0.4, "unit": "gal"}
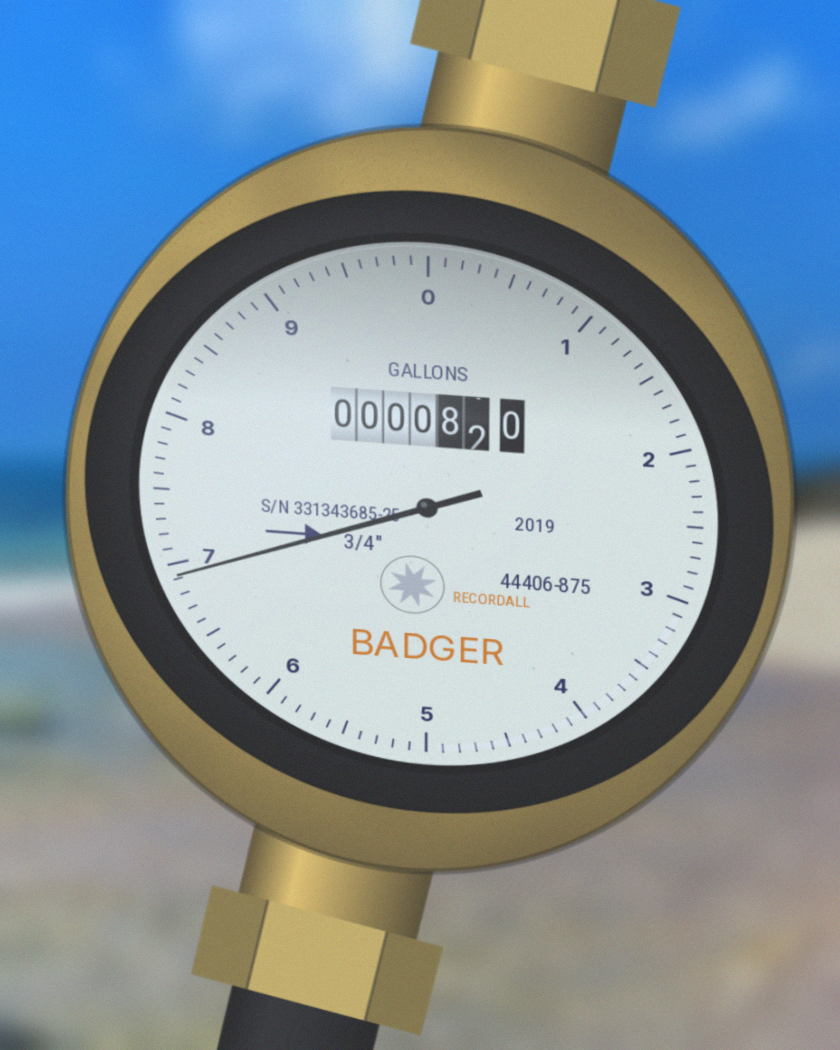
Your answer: {"value": 816.9, "unit": "gal"}
